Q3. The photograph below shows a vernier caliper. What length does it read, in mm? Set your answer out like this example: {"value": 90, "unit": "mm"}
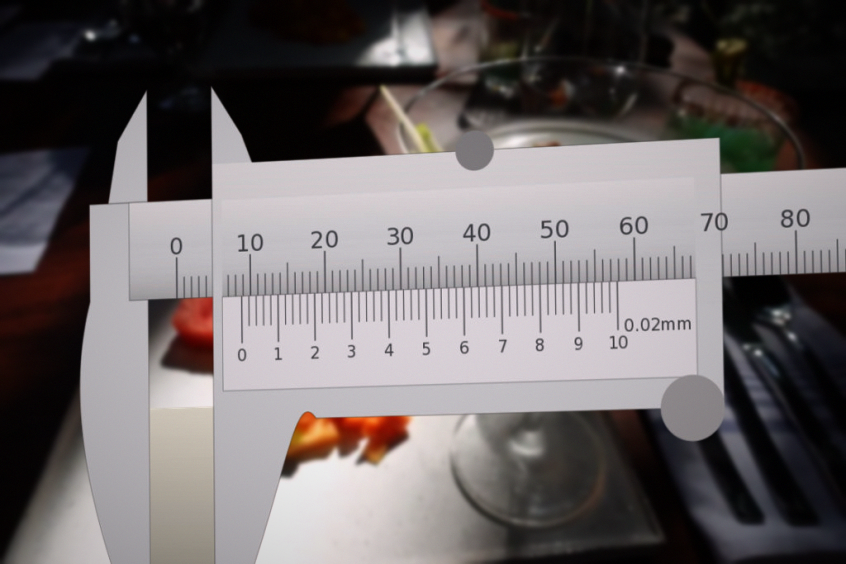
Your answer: {"value": 8.8, "unit": "mm"}
